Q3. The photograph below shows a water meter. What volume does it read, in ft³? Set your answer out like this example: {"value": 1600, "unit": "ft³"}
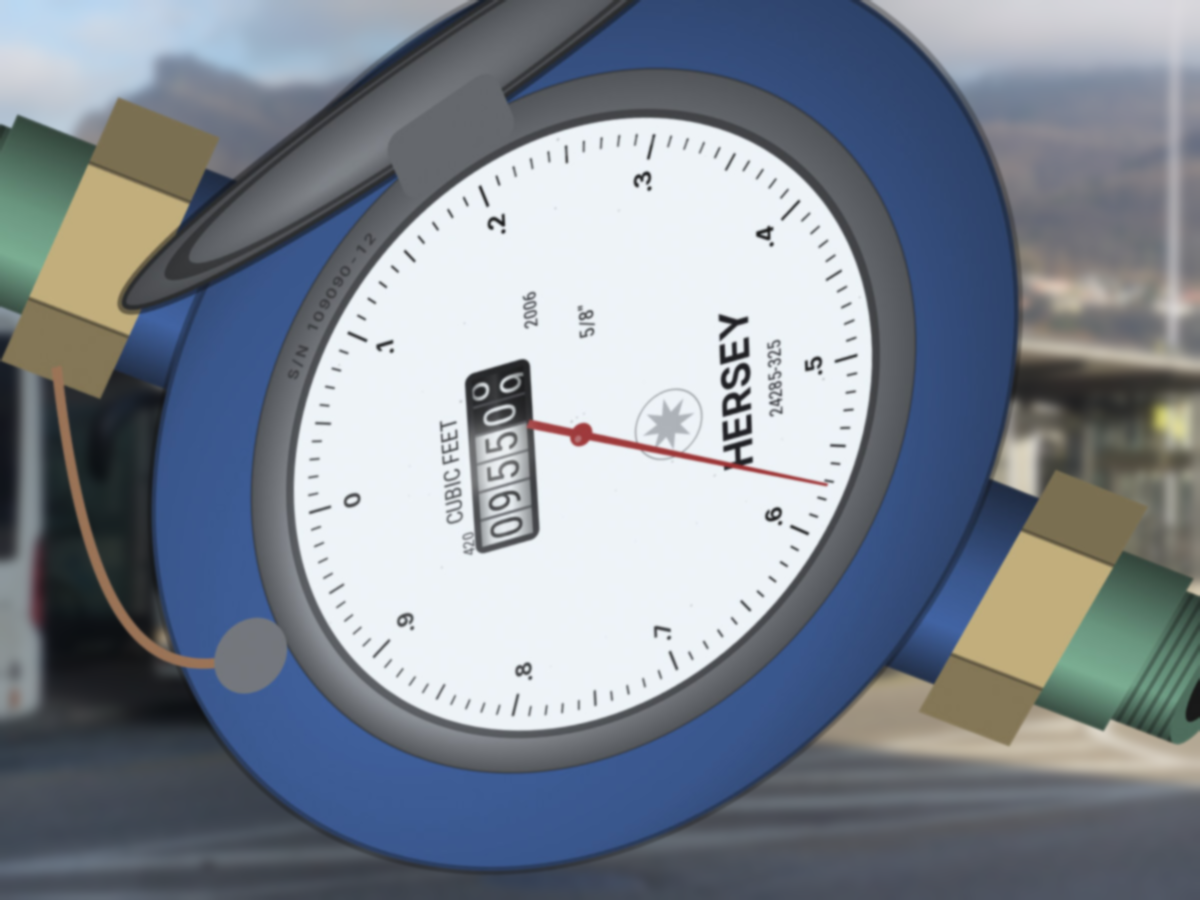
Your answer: {"value": 95508.57, "unit": "ft³"}
